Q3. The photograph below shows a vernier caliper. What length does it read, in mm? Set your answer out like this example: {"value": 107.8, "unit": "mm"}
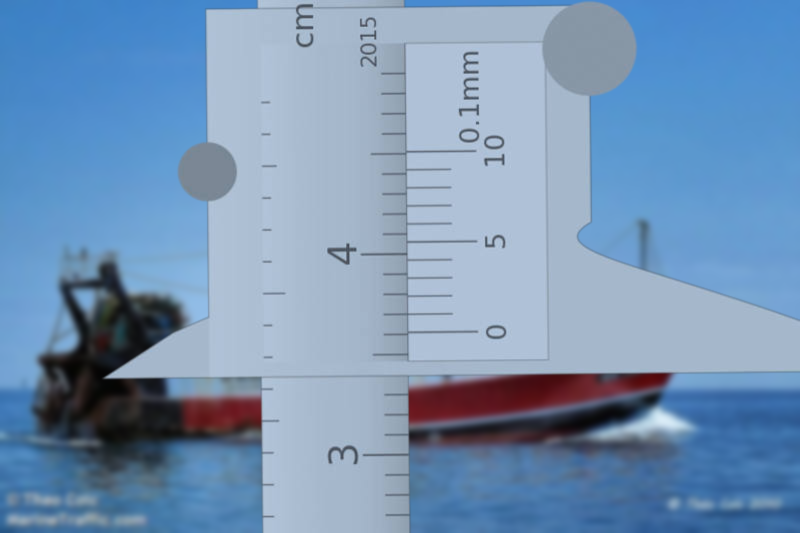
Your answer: {"value": 36.1, "unit": "mm"}
